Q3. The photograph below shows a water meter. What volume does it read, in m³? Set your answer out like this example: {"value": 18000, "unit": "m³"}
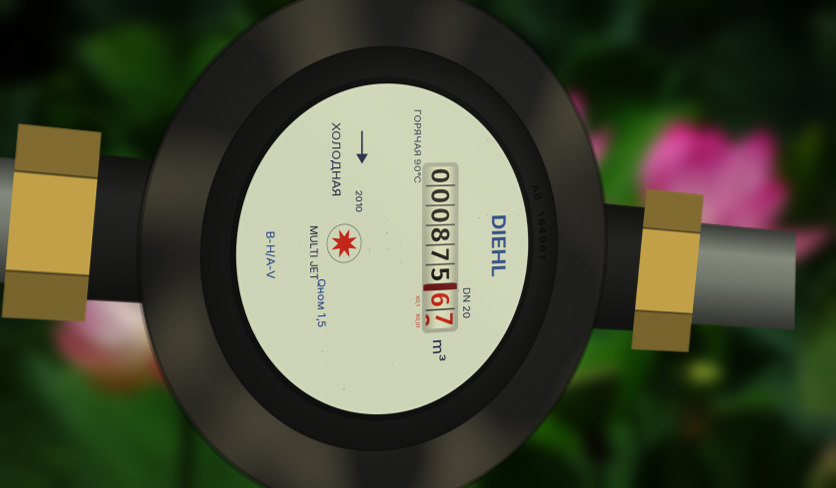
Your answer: {"value": 875.67, "unit": "m³"}
